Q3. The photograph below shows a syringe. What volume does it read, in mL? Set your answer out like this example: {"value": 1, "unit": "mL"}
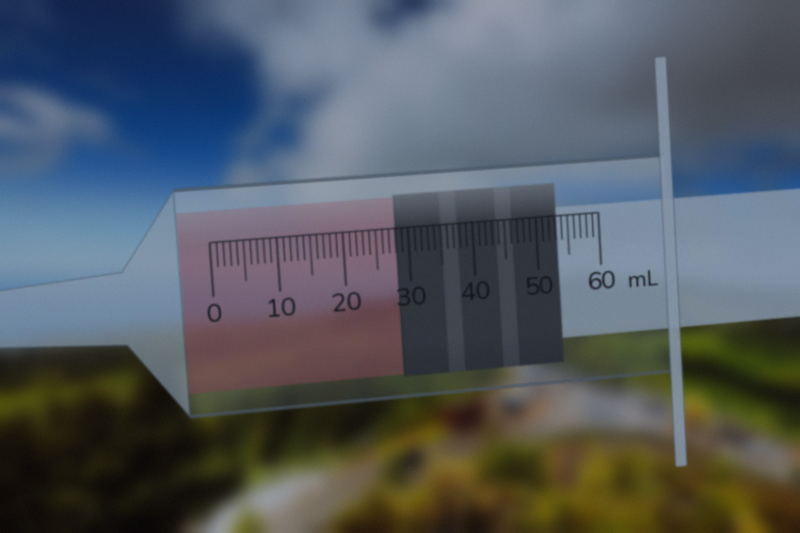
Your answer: {"value": 28, "unit": "mL"}
